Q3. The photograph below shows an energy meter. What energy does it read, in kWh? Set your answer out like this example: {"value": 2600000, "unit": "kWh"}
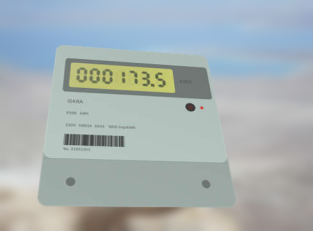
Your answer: {"value": 173.5, "unit": "kWh"}
